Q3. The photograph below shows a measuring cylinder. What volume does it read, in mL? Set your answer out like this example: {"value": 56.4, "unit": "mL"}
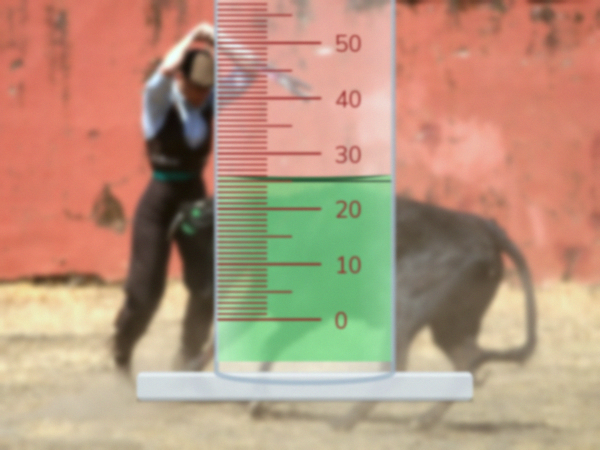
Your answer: {"value": 25, "unit": "mL"}
